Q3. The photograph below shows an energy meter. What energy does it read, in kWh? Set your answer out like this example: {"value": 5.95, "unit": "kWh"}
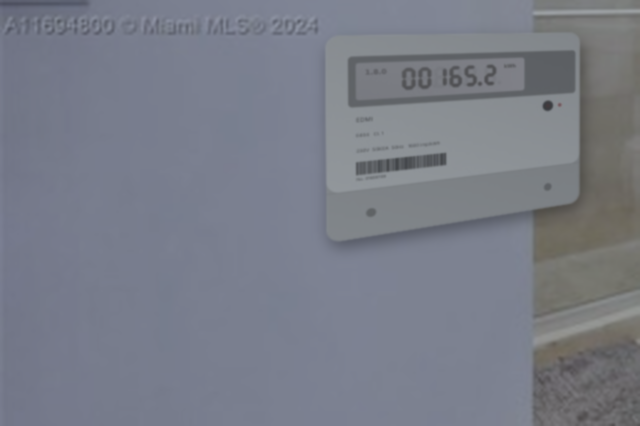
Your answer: {"value": 165.2, "unit": "kWh"}
